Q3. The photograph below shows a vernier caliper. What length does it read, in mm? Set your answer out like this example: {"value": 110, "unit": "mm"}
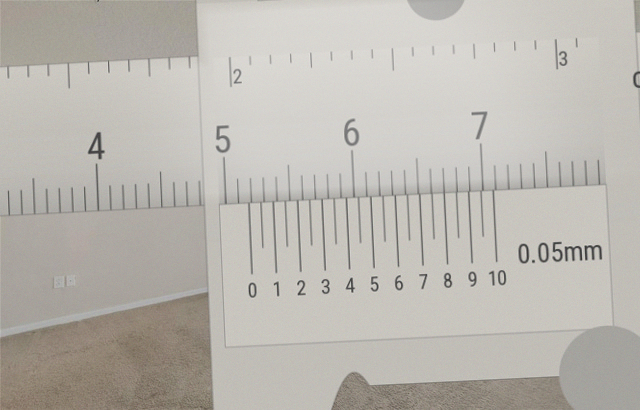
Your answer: {"value": 51.8, "unit": "mm"}
